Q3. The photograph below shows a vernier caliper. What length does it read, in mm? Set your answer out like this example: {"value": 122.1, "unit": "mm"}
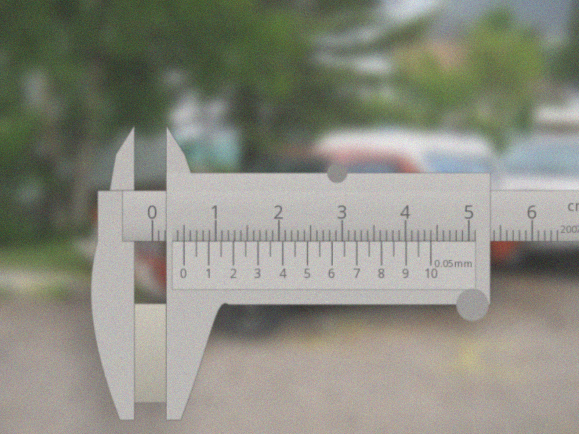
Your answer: {"value": 5.0, "unit": "mm"}
